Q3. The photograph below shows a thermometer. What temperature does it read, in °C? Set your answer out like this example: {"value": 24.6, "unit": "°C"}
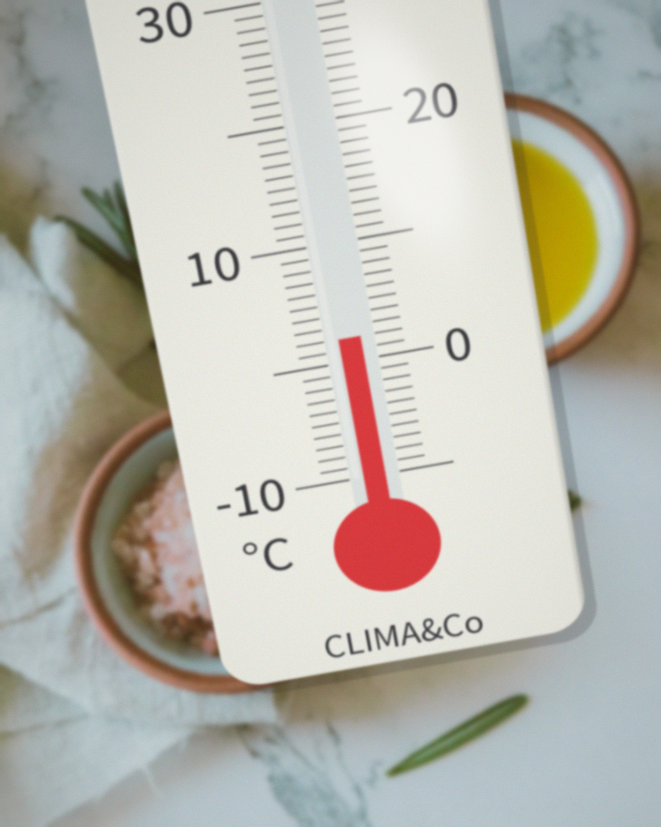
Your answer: {"value": 2, "unit": "°C"}
